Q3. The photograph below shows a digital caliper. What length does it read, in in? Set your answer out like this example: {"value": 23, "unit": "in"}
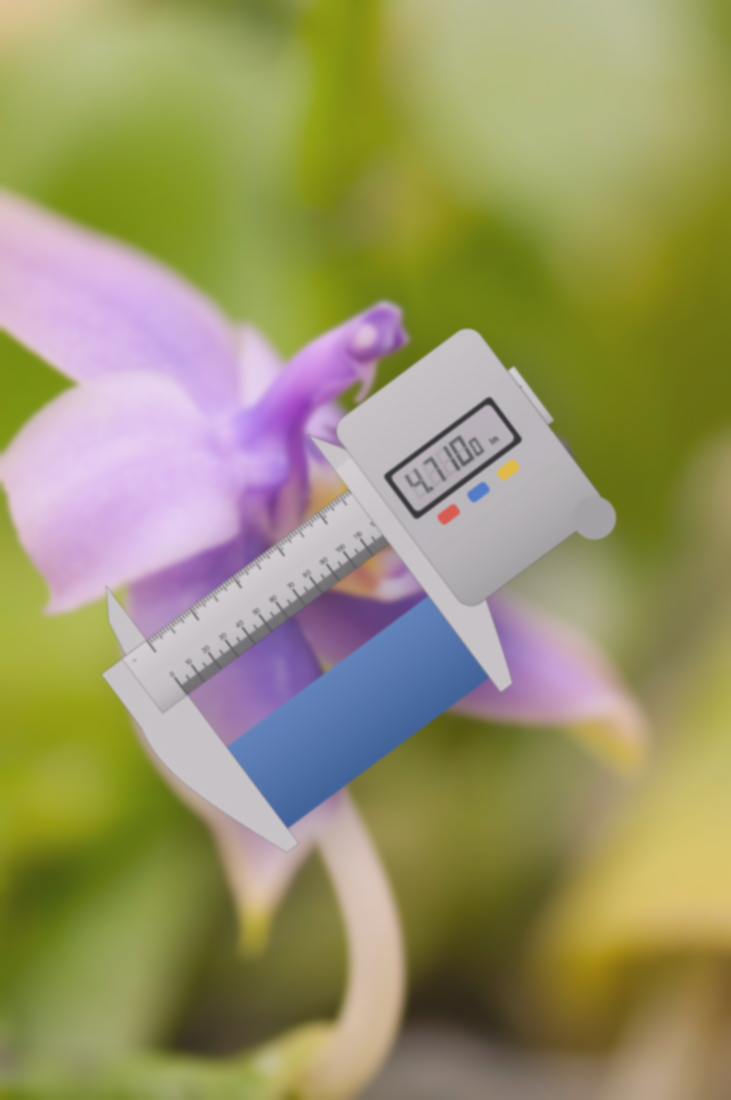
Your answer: {"value": 4.7100, "unit": "in"}
